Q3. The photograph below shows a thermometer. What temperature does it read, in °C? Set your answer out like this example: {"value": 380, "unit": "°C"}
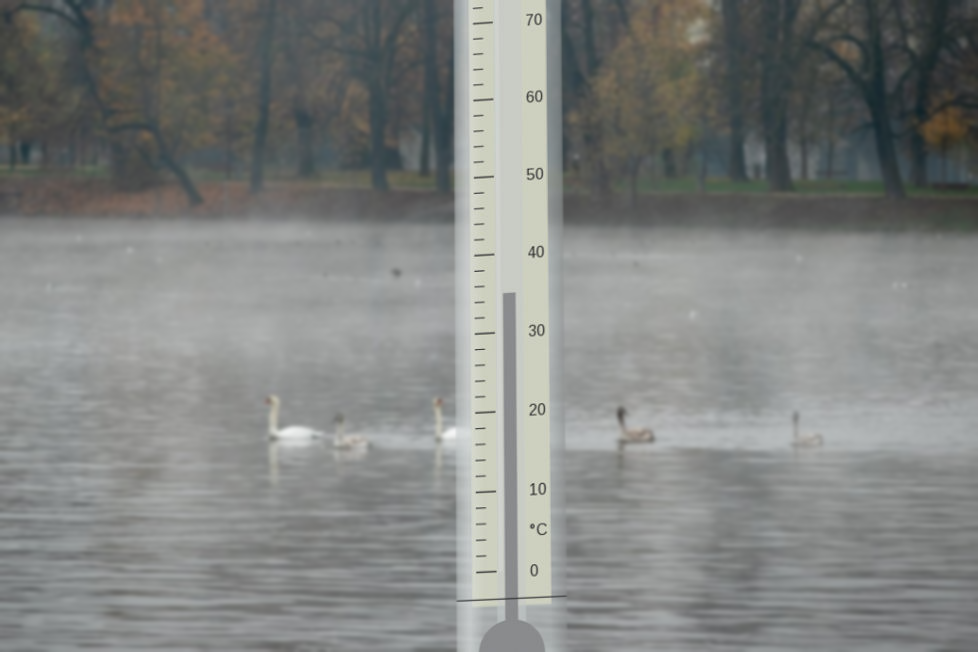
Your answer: {"value": 35, "unit": "°C"}
